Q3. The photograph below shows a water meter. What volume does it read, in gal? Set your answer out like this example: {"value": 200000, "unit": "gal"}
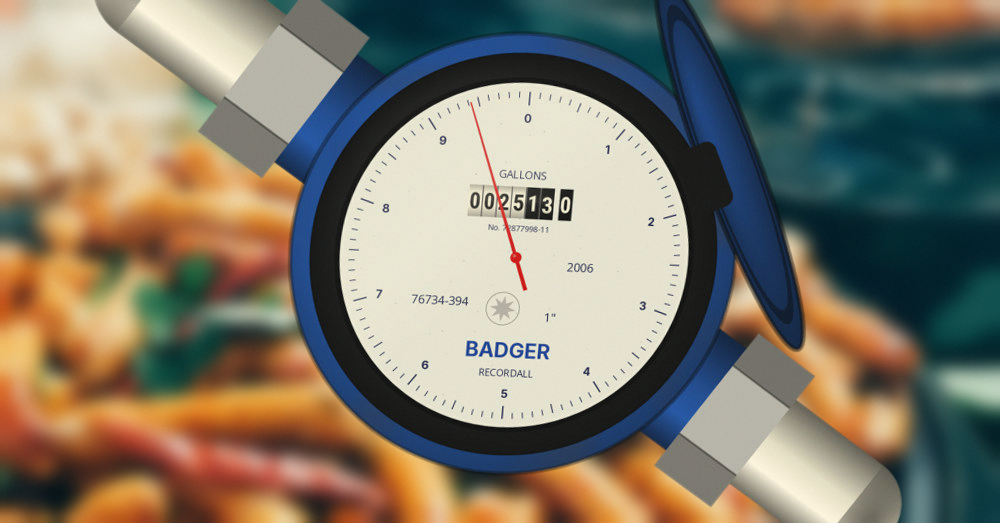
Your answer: {"value": 25129.4, "unit": "gal"}
